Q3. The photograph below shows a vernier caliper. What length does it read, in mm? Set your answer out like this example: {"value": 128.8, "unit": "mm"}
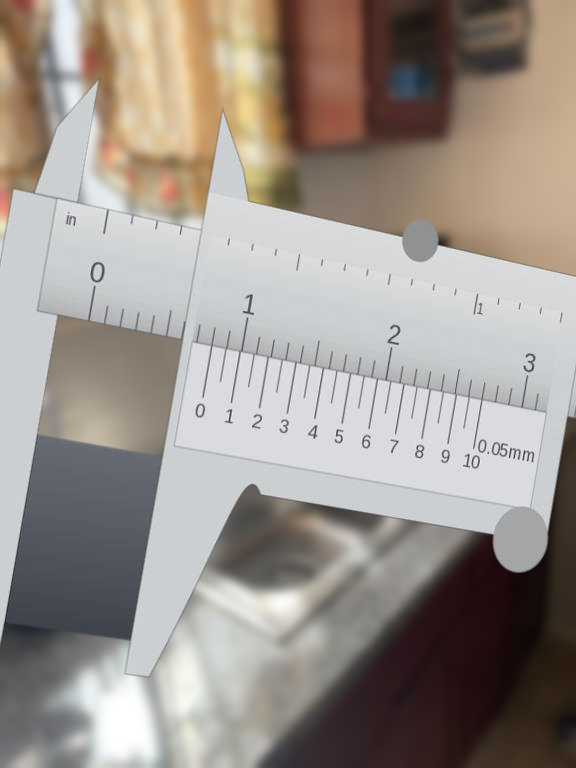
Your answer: {"value": 8.0, "unit": "mm"}
